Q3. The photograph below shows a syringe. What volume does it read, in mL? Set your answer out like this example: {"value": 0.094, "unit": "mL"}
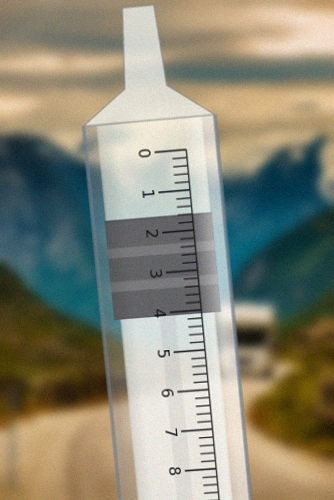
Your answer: {"value": 1.6, "unit": "mL"}
